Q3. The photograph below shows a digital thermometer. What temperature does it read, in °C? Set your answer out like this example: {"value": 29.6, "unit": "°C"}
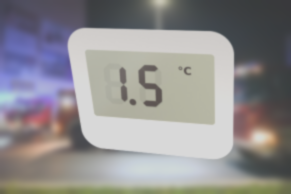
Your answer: {"value": 1.5, "unit": "°C"}
